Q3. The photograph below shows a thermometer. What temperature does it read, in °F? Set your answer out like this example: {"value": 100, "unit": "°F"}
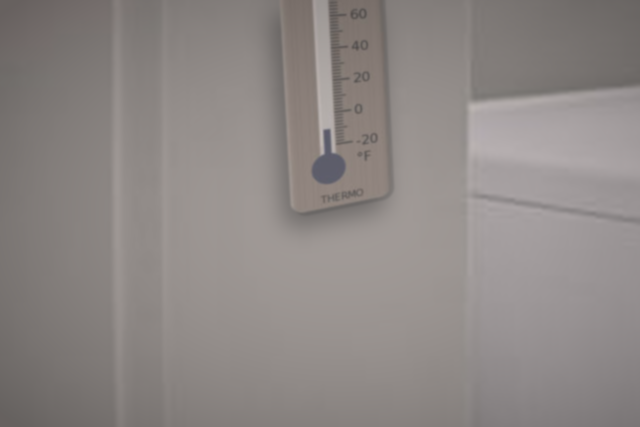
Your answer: {"value": -10, "unit": "°F"}
